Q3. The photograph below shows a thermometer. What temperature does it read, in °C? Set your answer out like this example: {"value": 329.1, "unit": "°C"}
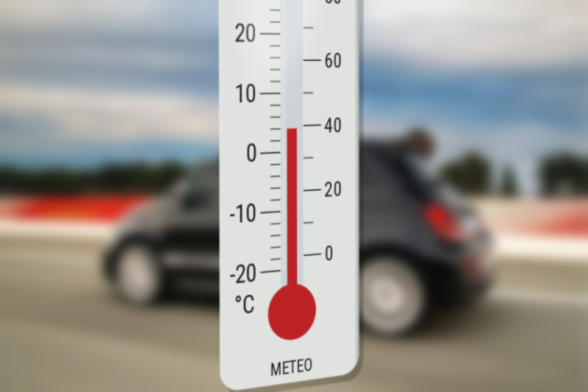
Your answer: {"value": 4, "unit": "°C"}
